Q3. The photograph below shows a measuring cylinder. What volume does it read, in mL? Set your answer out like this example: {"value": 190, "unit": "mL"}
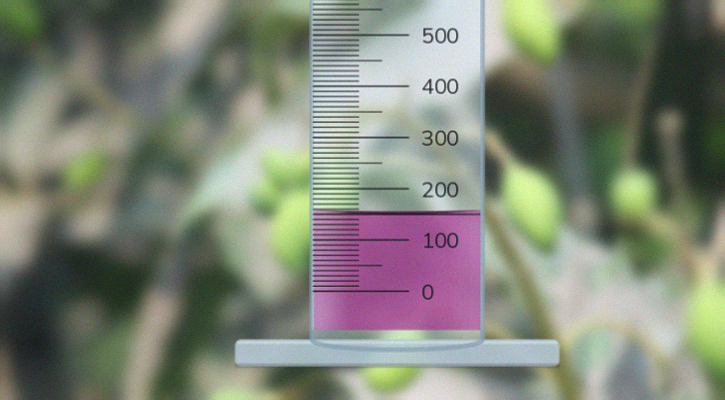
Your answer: {"value": 150, "unit": "mL"}
